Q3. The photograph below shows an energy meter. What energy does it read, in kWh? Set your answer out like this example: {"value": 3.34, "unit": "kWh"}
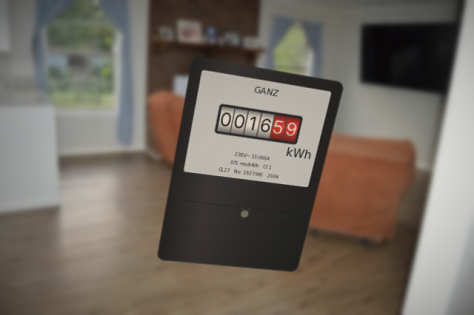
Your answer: {"value": 16.59, "unit": "kWh"}
